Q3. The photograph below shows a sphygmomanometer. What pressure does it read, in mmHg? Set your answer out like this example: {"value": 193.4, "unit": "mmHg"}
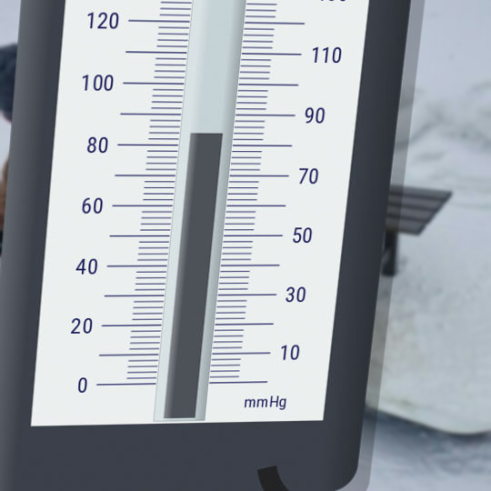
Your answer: {"value": 84, "unit": "mmHg"}
